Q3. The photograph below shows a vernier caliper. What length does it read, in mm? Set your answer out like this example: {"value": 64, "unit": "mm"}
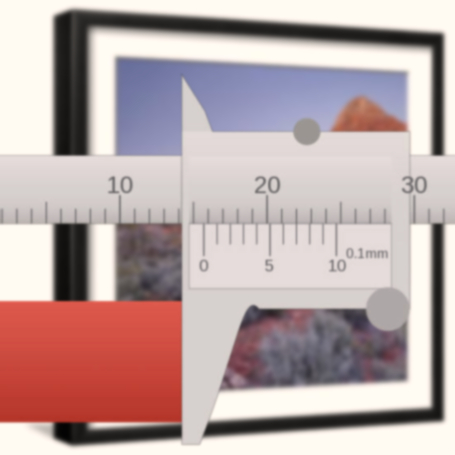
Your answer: {"value": 15.7, "unit": "mm"}
